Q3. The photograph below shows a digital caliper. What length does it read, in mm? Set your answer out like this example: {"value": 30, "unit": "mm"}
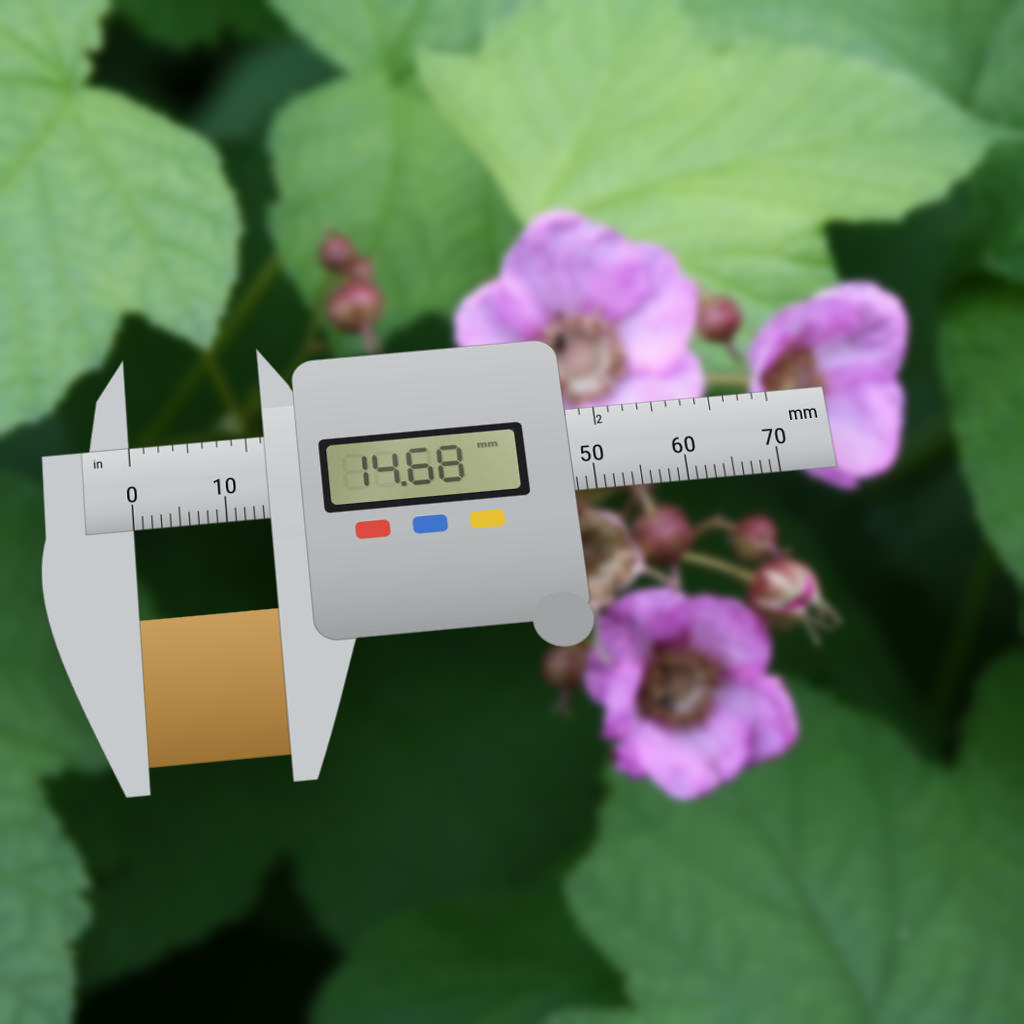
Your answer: {"value": 14.68, "unit": "mm"}
